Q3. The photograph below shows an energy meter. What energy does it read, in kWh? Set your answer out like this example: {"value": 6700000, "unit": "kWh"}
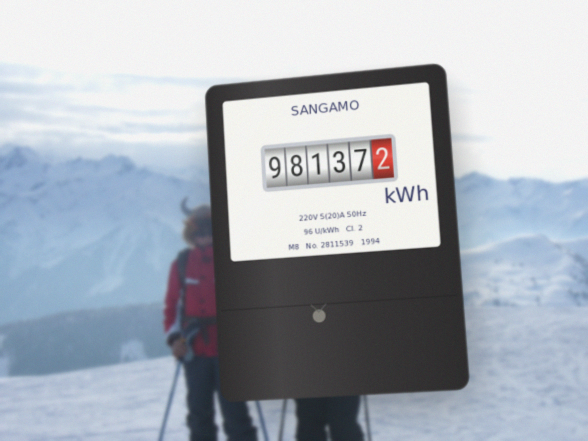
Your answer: {"value": 98137.2, "unit": "kWh"}
